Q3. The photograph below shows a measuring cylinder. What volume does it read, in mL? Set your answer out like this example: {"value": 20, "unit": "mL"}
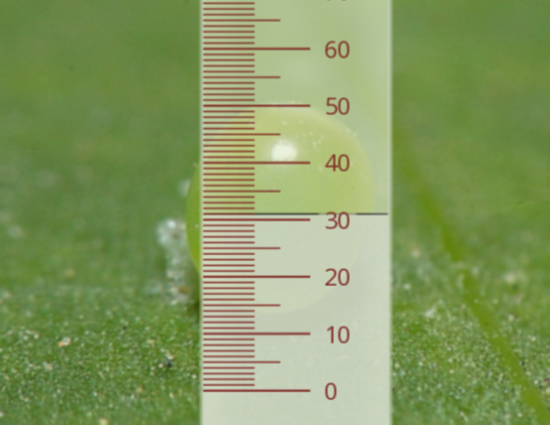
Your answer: {"value": 31, "unit": "mL"}
